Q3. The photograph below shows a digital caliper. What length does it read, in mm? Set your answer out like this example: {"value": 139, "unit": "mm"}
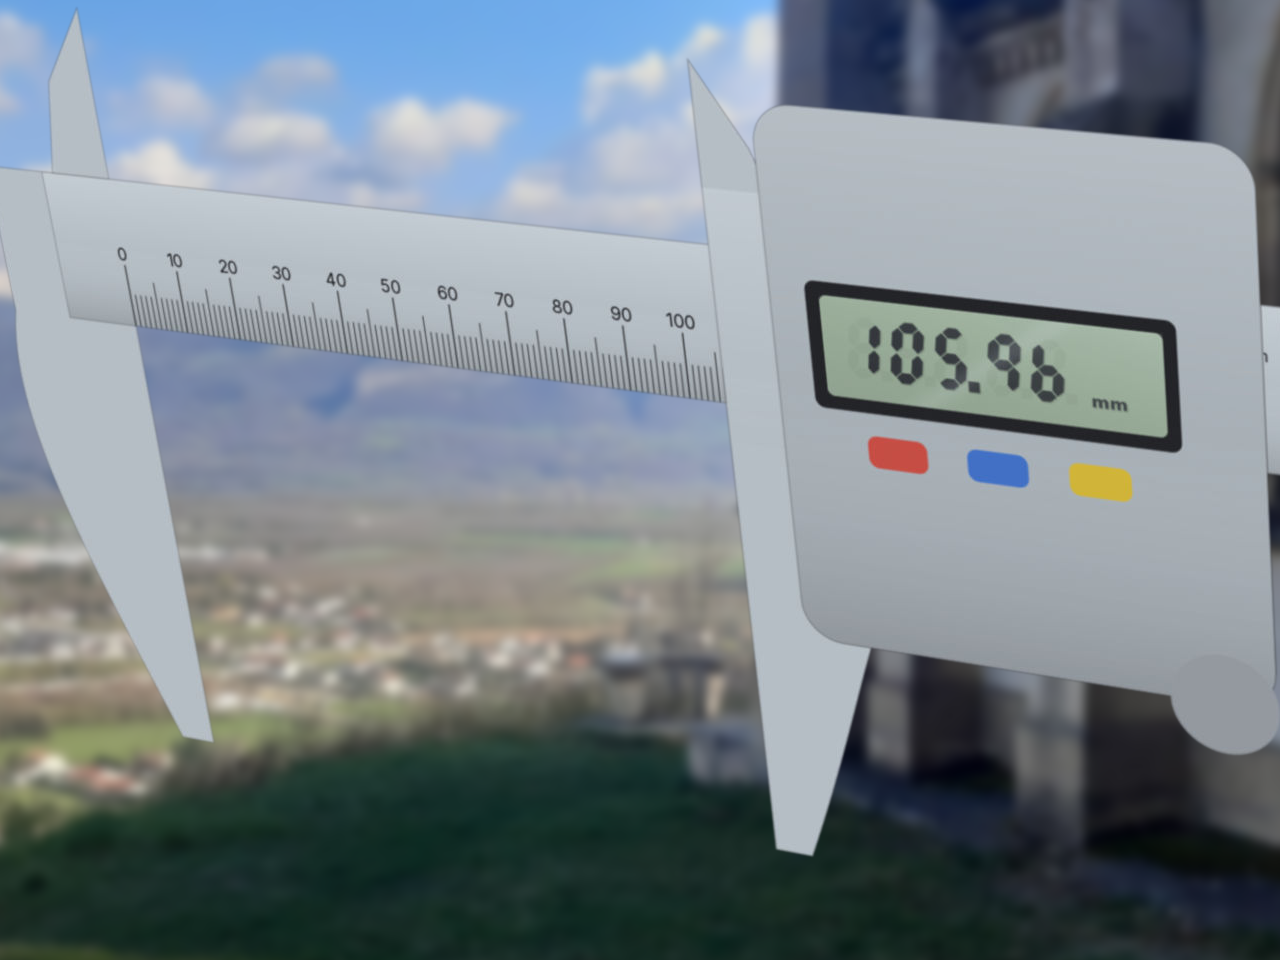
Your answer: {"value": 105.96, "unit": "mm"}
